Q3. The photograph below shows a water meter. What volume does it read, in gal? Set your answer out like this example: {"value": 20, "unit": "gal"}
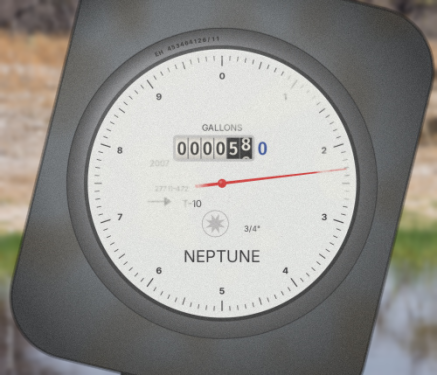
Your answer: {"value": 582.3, "unit": "gal"}
